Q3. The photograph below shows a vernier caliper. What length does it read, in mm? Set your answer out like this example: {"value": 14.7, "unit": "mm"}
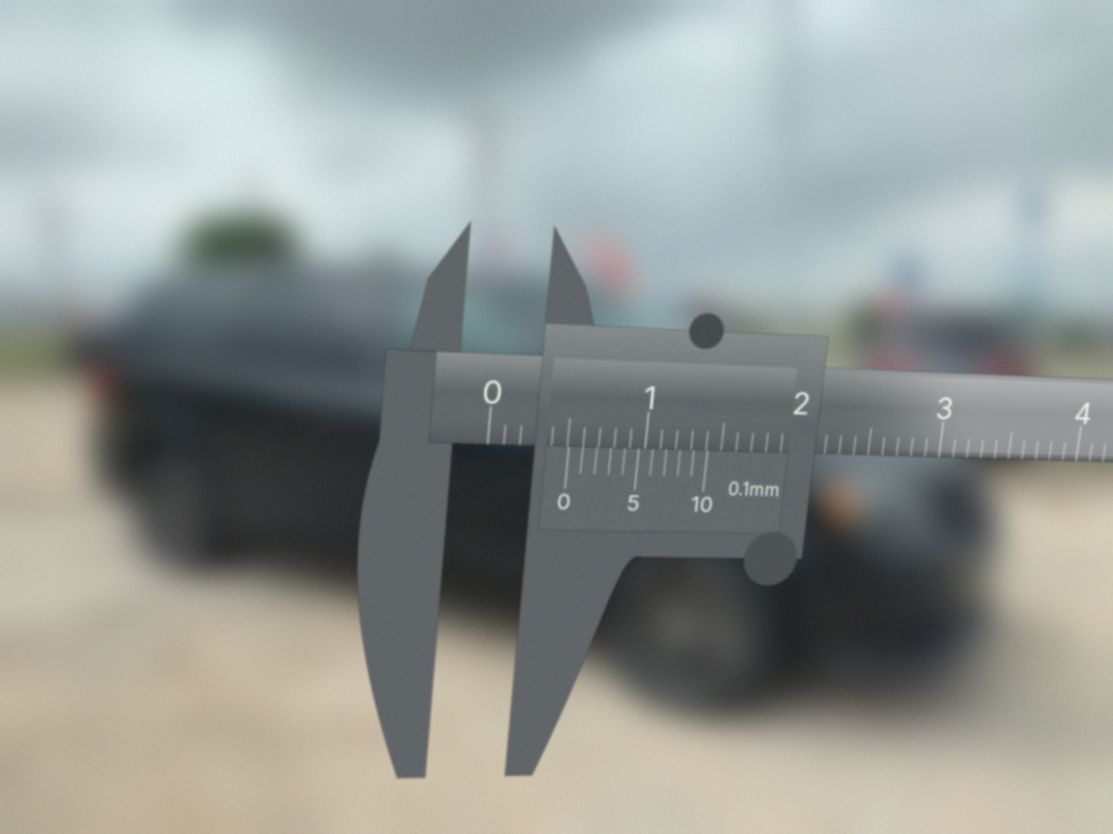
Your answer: {"value": 5.1, "unit": "mm"}
